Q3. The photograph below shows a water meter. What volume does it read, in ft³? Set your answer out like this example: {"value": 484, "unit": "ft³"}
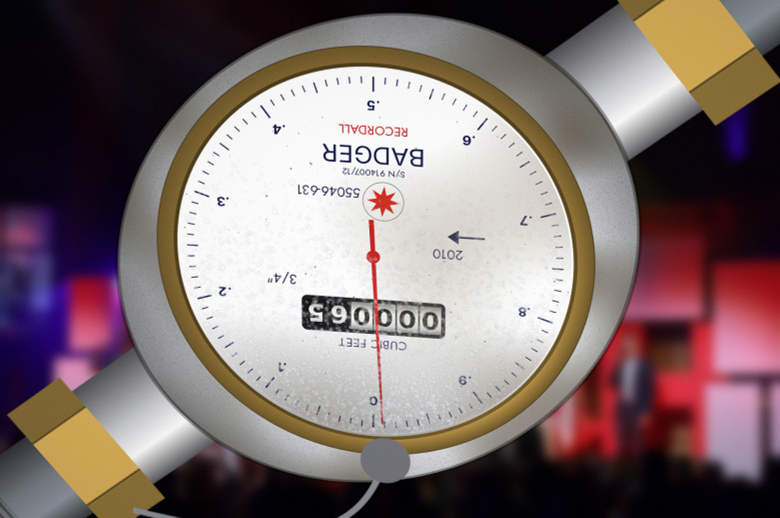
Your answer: {"value": 64.99, "unit": "ft³"}
